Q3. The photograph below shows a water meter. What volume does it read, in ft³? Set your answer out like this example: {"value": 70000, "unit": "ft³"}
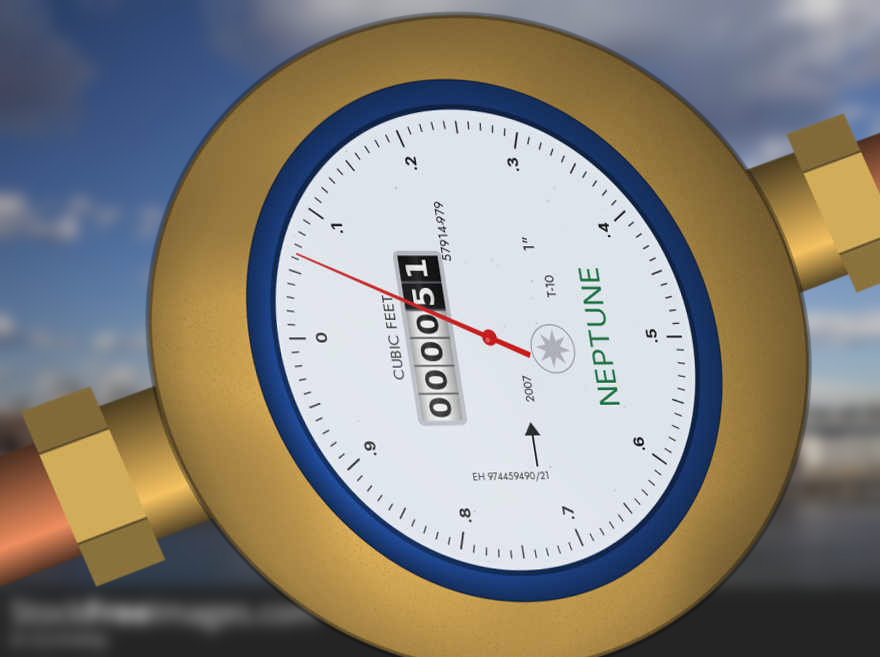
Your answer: {"value": 51.06, "unit": "ft³"}
